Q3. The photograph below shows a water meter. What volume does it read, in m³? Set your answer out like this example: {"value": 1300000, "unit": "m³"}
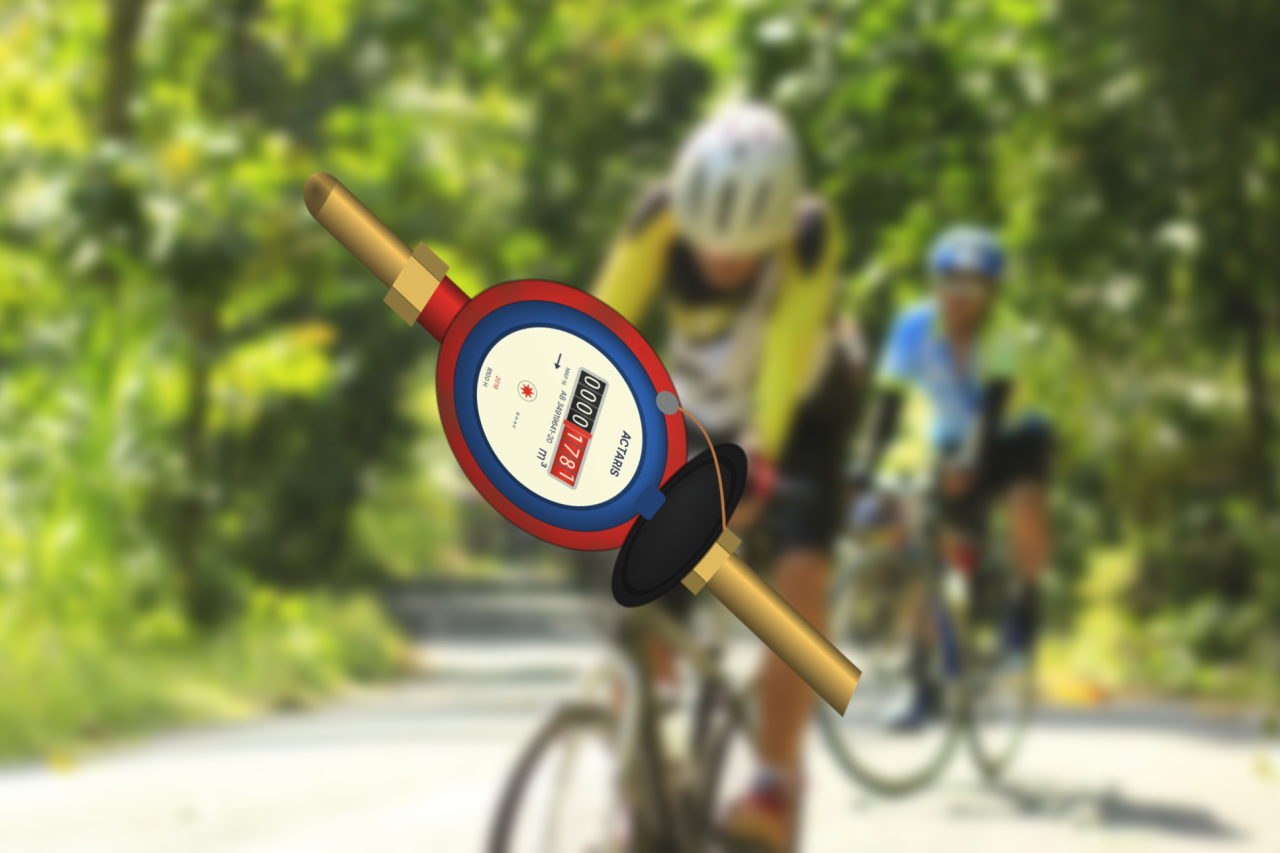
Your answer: {"value": 0.1781, "unit": "m³"}
